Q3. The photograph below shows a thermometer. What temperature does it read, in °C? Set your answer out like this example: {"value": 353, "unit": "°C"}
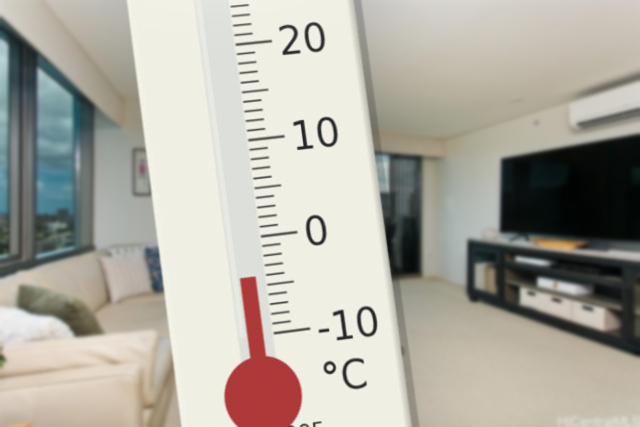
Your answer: {"value": -4, "unit": "°C"}
